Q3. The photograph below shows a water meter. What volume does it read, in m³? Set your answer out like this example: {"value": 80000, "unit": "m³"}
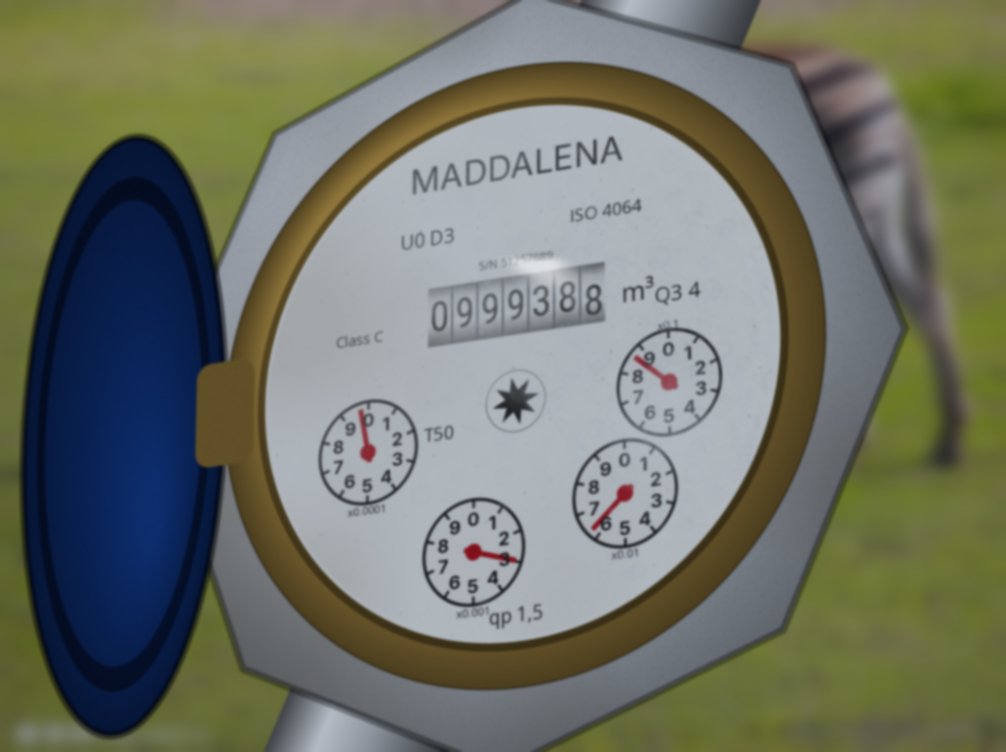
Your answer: {"value": 999387.8629, "unit": "m³"}
